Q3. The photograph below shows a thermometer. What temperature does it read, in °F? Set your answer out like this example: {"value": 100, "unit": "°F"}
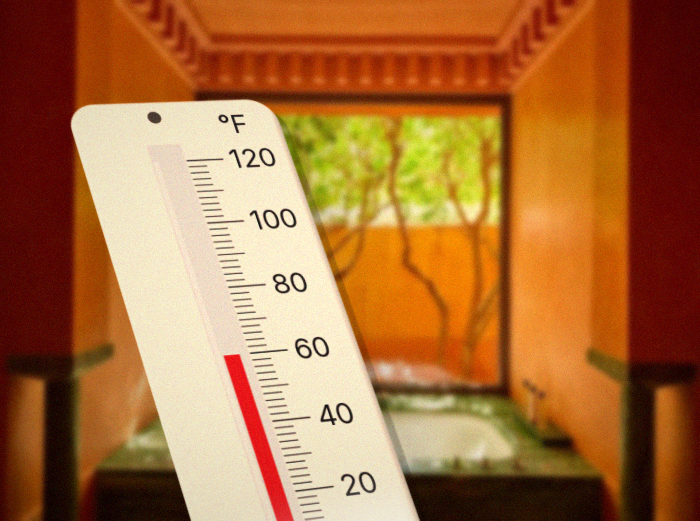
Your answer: {"value": 60, "unit": "°F"}
